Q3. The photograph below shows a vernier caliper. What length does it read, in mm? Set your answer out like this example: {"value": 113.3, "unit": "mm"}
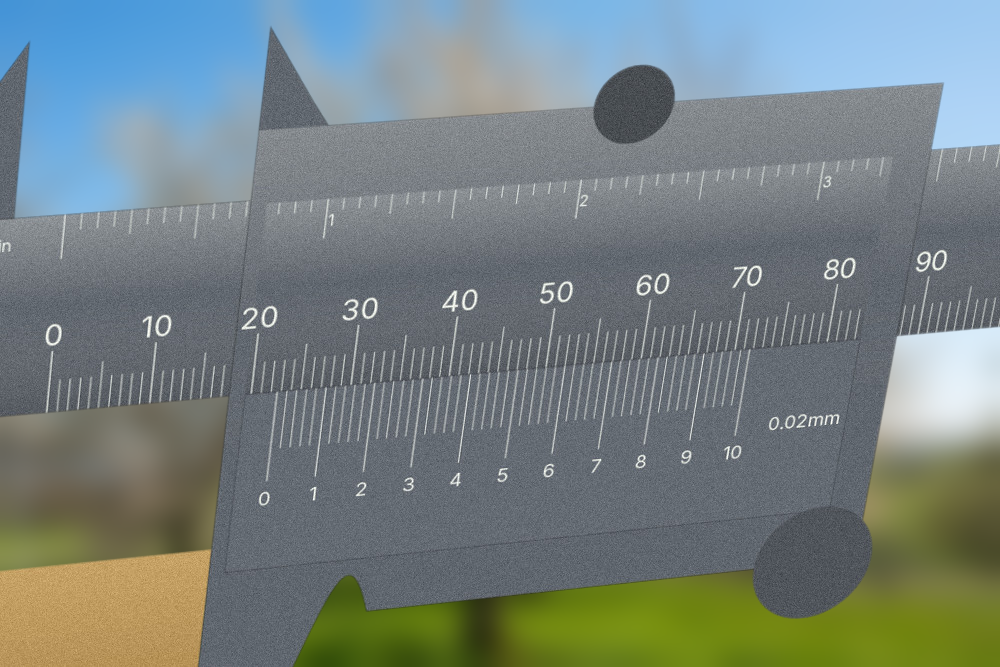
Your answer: {"value": 22.6, "unit": "mm"}
